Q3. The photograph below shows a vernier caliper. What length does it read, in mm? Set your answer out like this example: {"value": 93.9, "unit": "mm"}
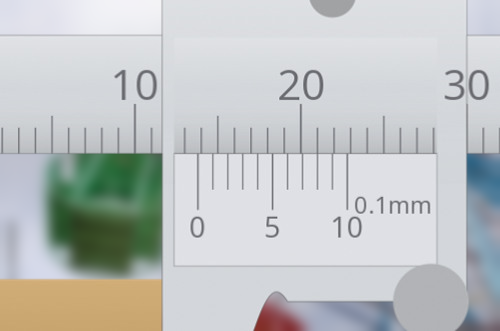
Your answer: {"value": 13.8, "unit": "mm"}
